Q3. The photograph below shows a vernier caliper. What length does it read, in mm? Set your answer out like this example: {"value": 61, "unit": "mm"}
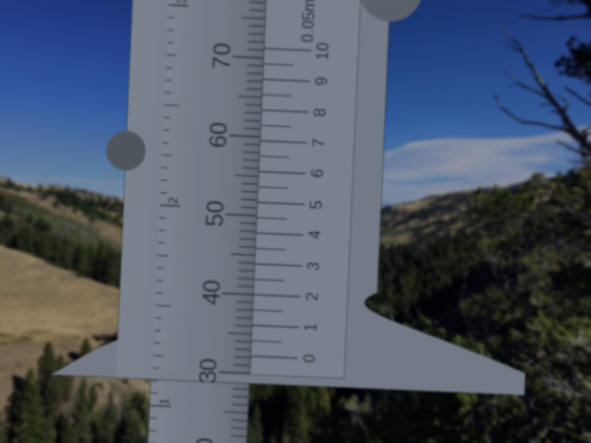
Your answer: {"value": 32.2, "unit": "mm"}
